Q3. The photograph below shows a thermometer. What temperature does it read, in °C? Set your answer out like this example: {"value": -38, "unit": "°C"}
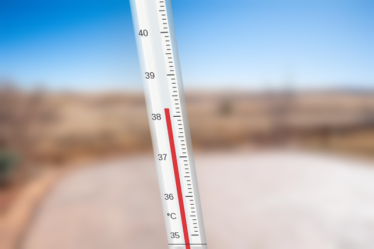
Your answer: {"value": 38.2, "unit": "°C"}
